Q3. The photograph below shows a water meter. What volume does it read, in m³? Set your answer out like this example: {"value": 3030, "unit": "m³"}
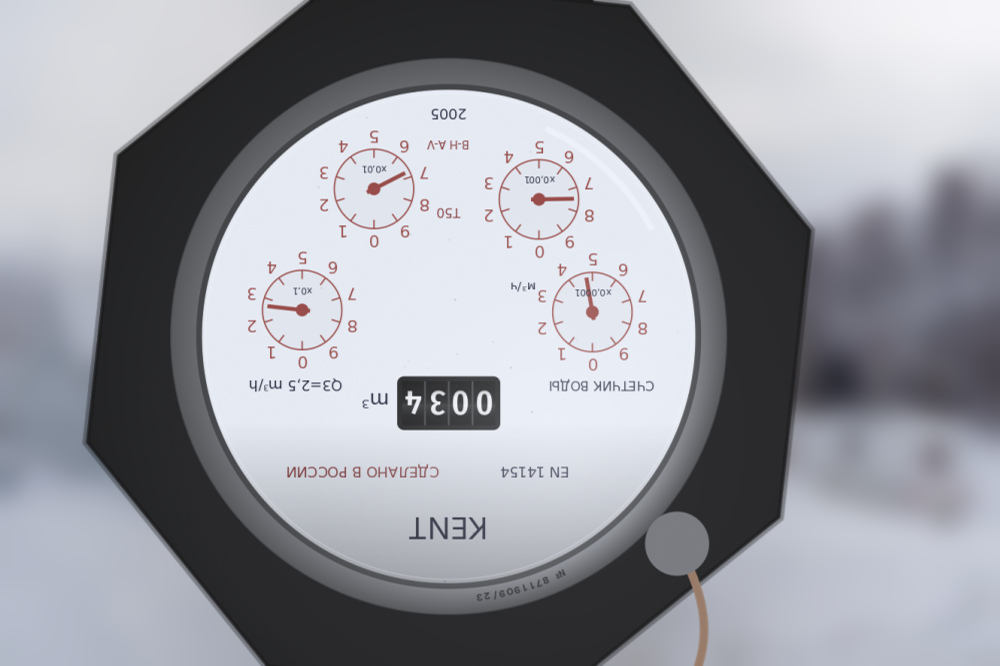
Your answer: {"value": 34.2674, "unit": "m³"}
